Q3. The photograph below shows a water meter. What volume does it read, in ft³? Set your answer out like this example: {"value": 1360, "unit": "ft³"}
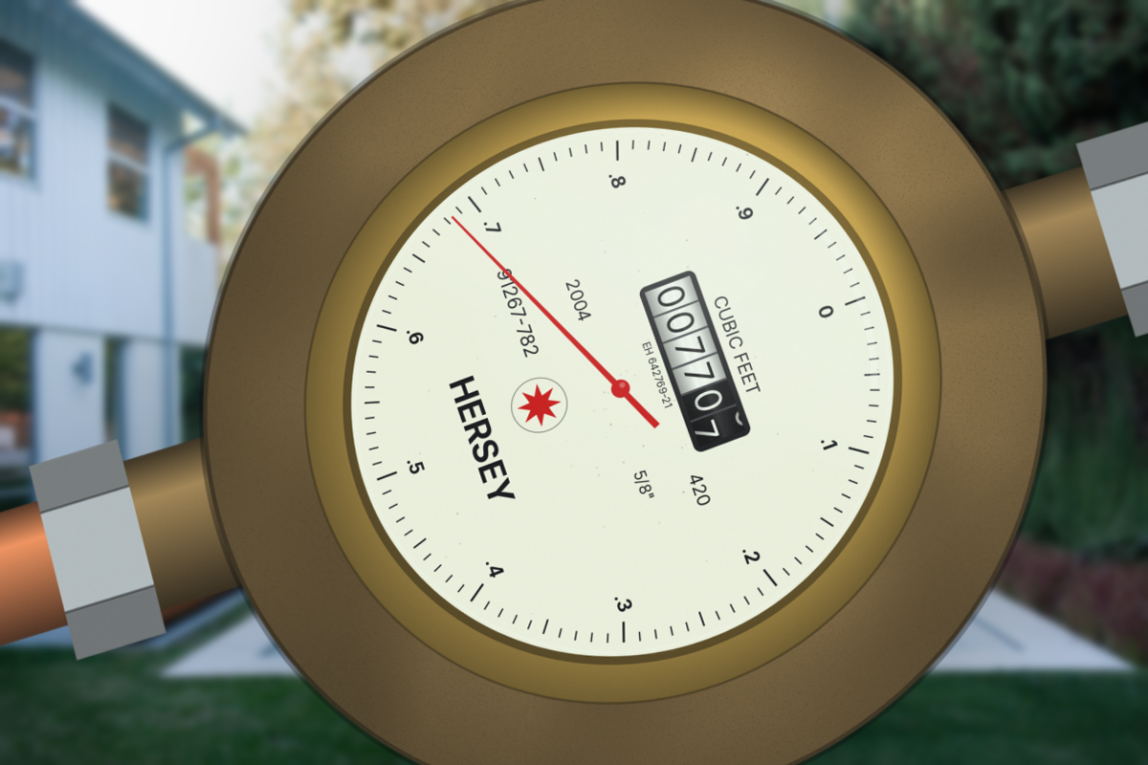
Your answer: {"value": 7706.68, "unit": "ft³"}
